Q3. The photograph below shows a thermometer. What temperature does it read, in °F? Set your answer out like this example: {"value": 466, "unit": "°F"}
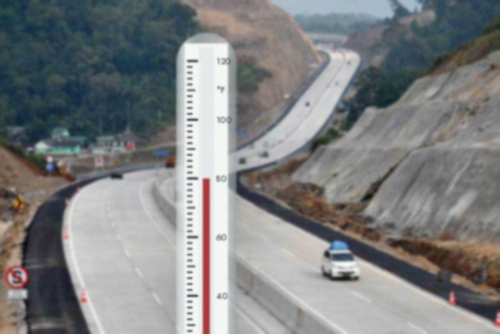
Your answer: {"value": 80, "unit": "°F"}
